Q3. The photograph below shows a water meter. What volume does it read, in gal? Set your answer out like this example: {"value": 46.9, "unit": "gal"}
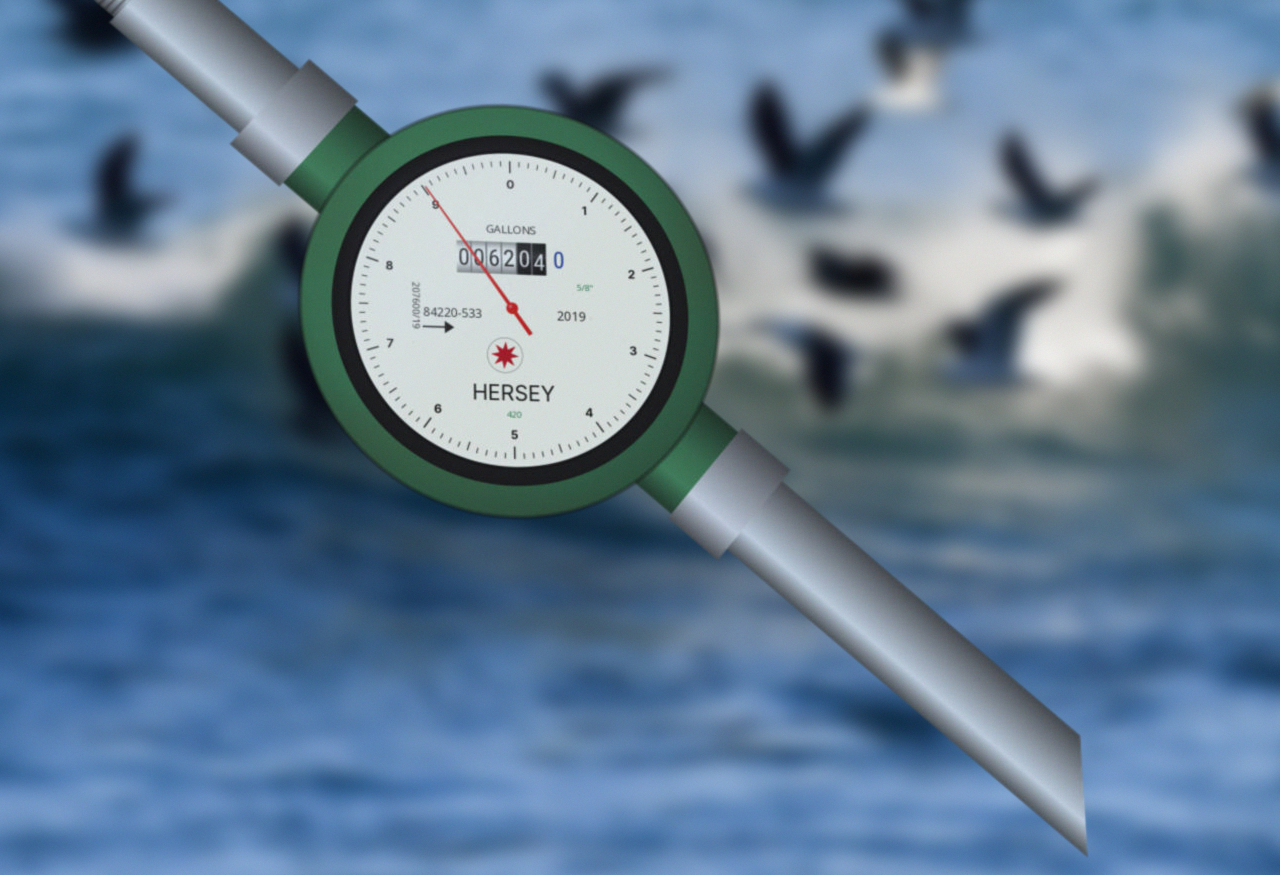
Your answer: {"value": 62039.0, "unit": "gal"}
